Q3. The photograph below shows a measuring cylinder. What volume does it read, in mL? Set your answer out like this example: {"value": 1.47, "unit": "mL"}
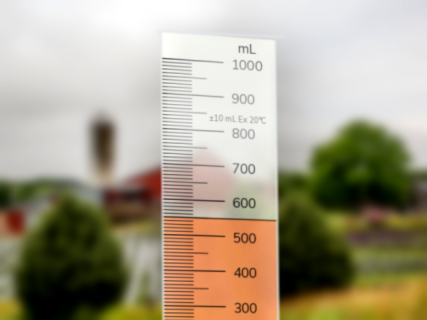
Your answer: {"value": 550, "unit": "mL"}
